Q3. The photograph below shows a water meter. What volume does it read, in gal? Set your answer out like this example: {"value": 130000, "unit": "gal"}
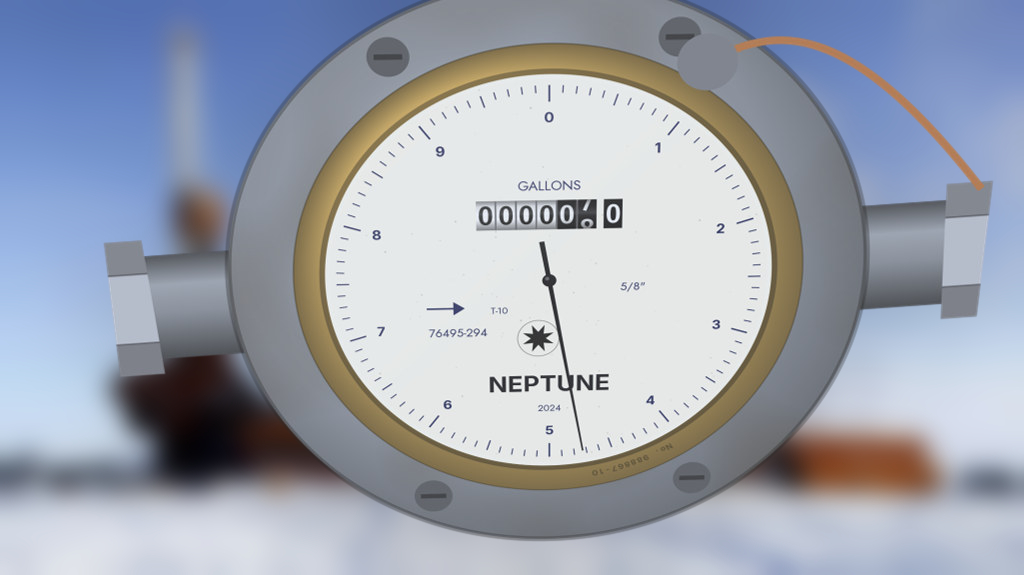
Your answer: {"value": 74.7, "unit": "gal"}
